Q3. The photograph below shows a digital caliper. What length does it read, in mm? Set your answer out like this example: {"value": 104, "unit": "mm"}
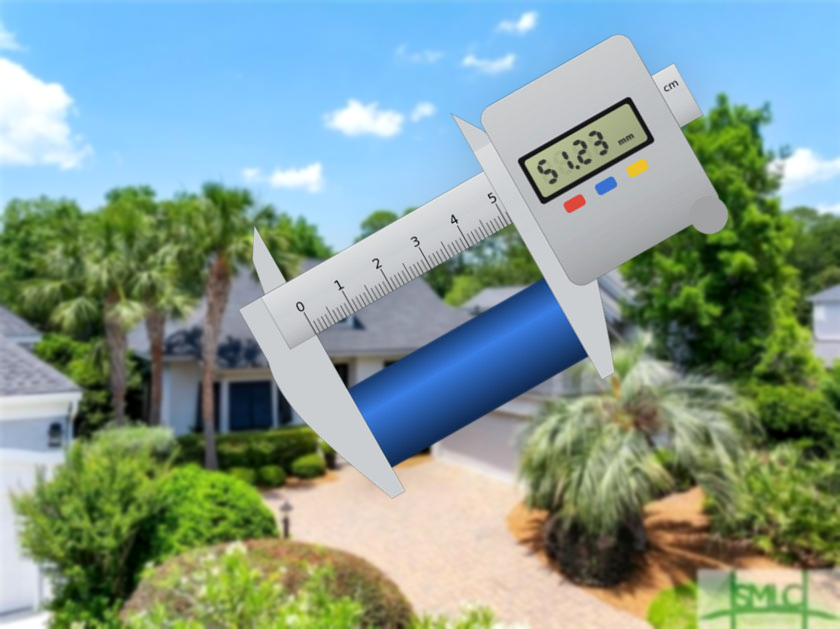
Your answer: {"value": 51.23, "unit": "mm"}
